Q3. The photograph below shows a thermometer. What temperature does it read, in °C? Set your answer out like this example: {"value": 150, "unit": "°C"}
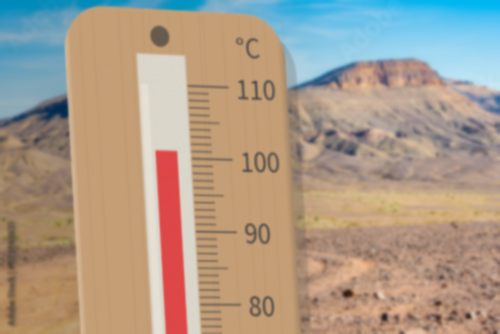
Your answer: {"value": 101, "unit": "°C"}
